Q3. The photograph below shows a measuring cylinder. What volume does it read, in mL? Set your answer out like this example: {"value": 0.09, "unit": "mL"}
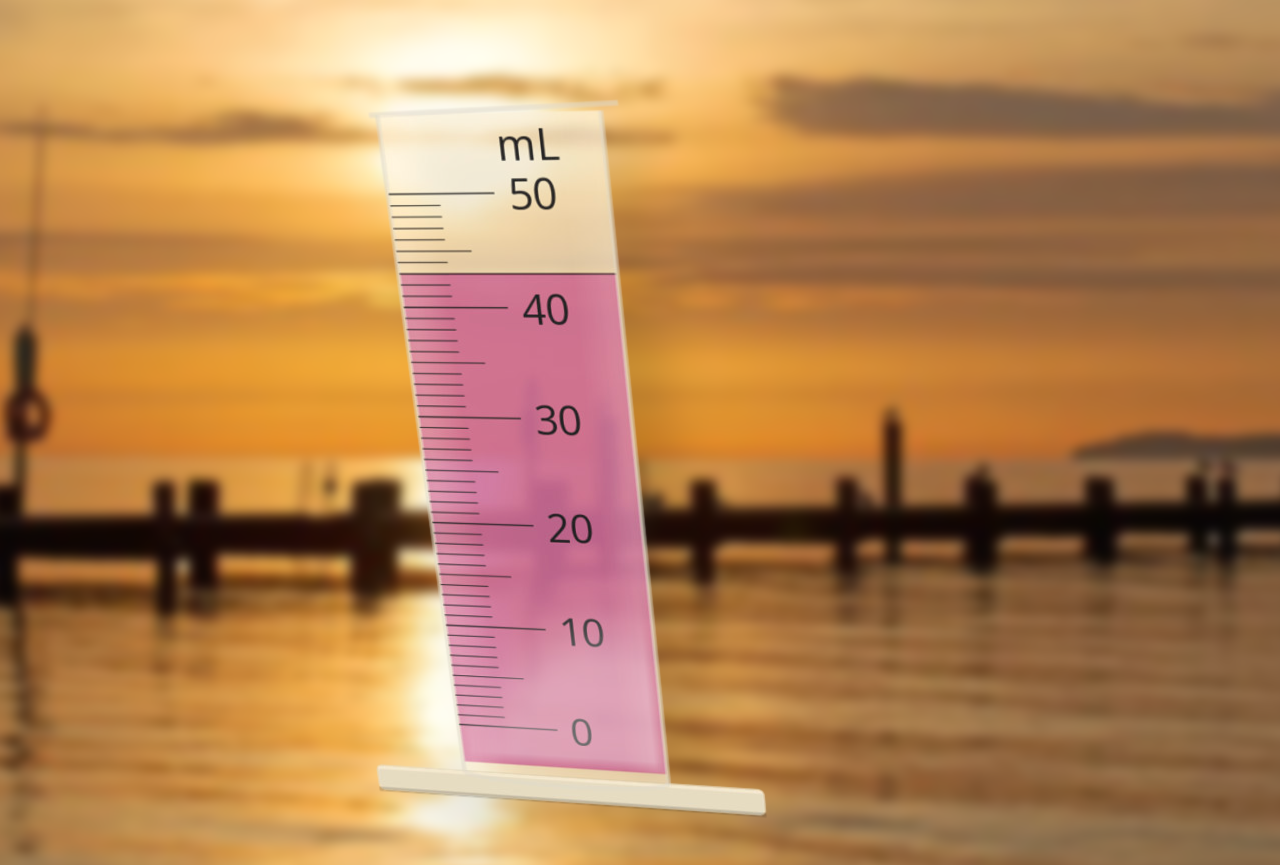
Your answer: {"value": 43, "unit": "mL"}
